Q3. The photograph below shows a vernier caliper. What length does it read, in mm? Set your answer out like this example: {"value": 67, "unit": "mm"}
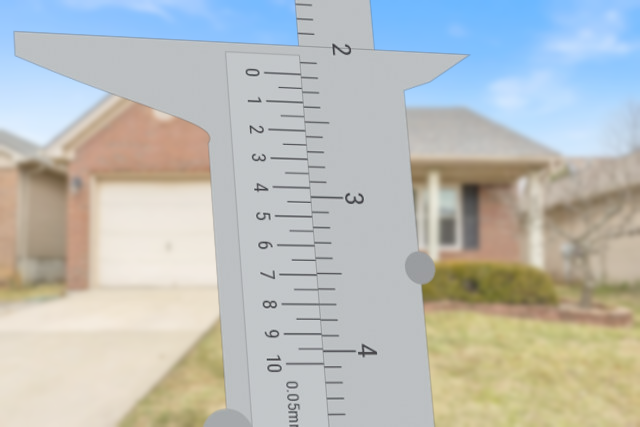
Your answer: {"value": 21.8, "unit": "mm"}
